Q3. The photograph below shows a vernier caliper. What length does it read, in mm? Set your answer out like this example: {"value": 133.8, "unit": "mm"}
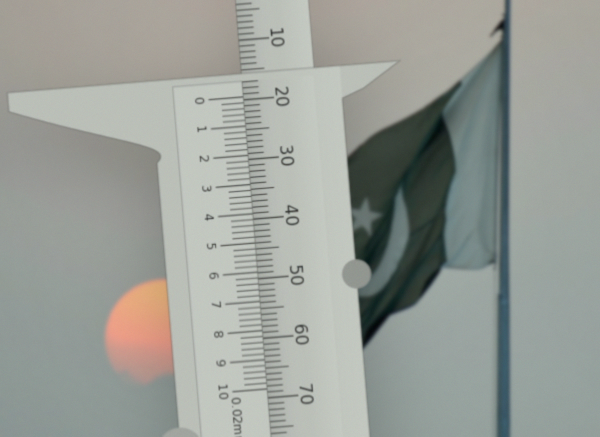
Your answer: {"value": 19.5, "unit": "mm"}
